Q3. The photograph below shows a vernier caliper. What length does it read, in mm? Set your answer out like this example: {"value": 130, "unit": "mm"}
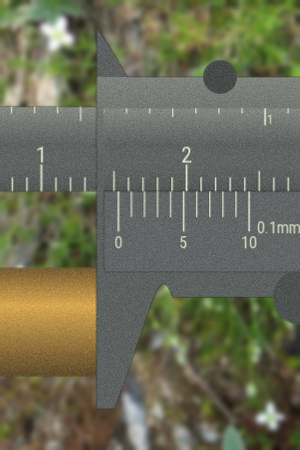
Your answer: {"value": 15.3, "unit": "mm"}
